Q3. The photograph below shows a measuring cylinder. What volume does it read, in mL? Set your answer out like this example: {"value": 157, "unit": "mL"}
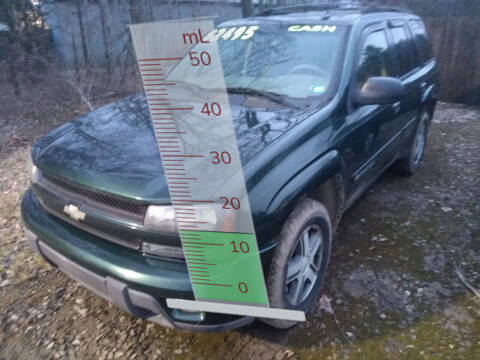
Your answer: {"value": 13, "unit": "mL"}
